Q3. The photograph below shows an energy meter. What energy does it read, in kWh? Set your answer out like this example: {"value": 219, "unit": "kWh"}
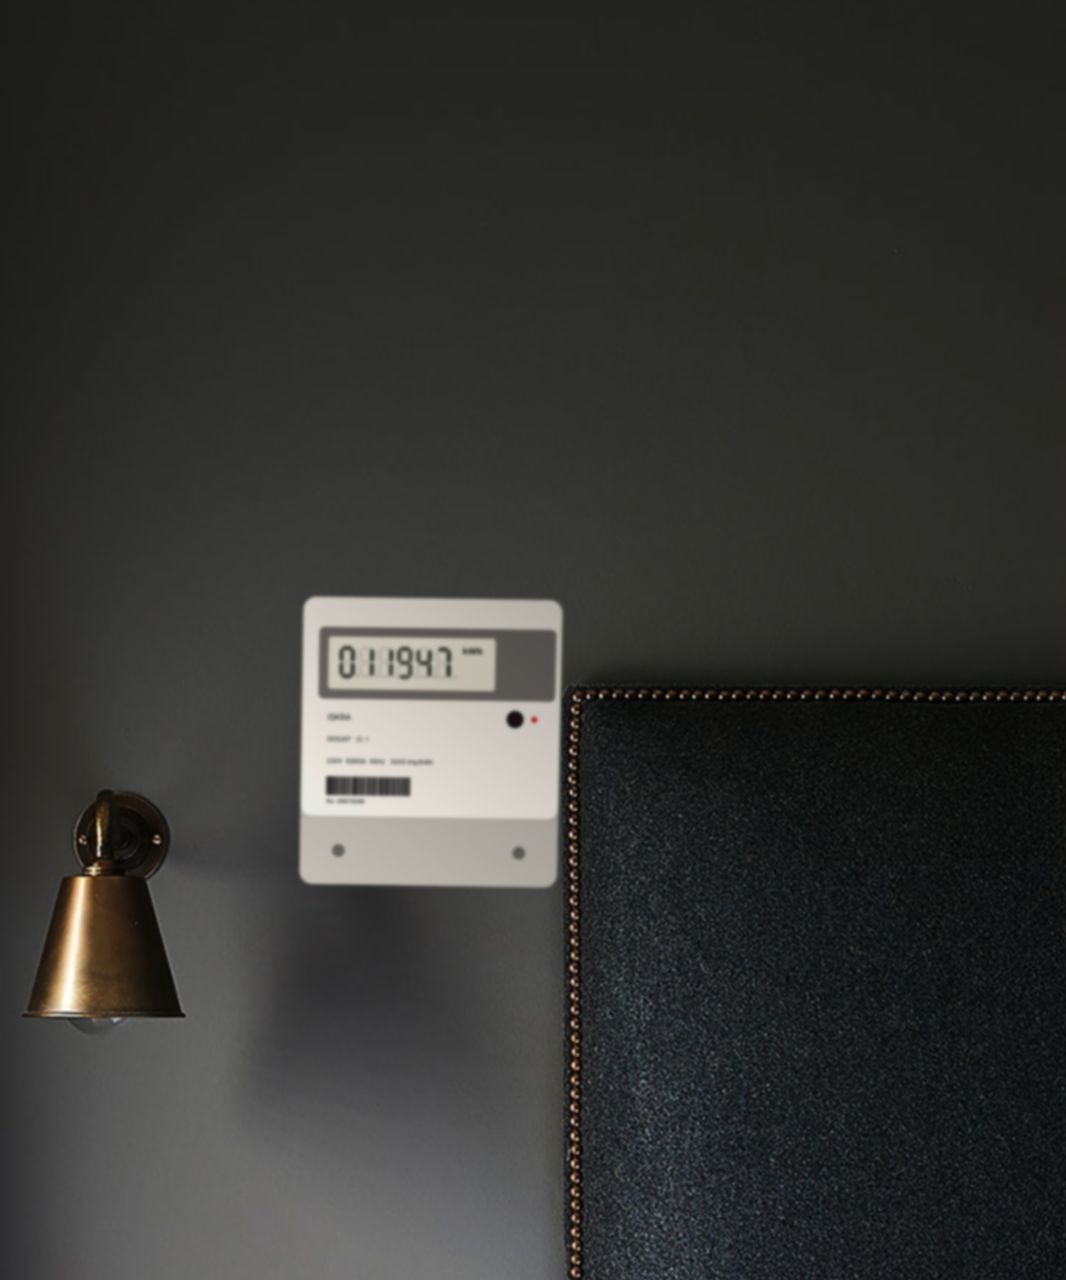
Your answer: {"value": 11947, "unit": "kWh"}
